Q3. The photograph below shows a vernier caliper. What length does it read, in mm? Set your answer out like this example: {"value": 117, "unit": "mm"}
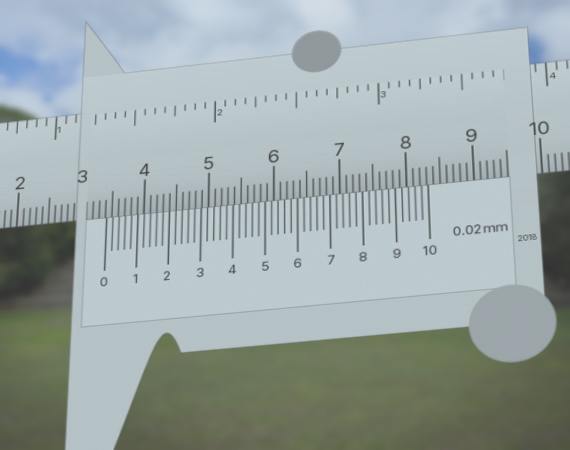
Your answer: {"value": 34.2, "unit": "mm"}
